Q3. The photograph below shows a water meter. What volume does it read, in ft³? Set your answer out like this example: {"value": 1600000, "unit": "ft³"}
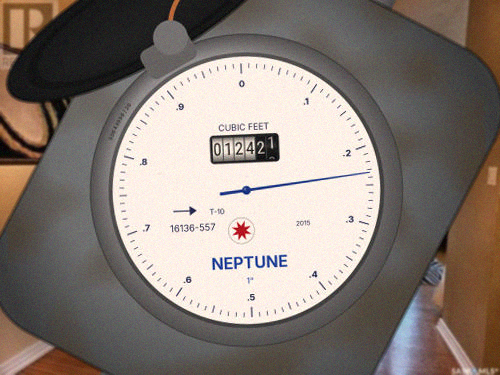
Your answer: {"value": 12421.23, "unit": "ft³"}
